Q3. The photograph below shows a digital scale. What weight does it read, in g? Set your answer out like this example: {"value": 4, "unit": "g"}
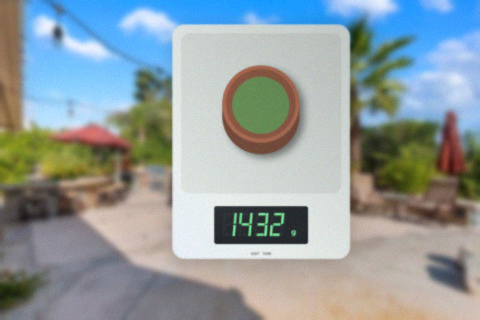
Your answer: {"value": 1432, "unit": "g"}
